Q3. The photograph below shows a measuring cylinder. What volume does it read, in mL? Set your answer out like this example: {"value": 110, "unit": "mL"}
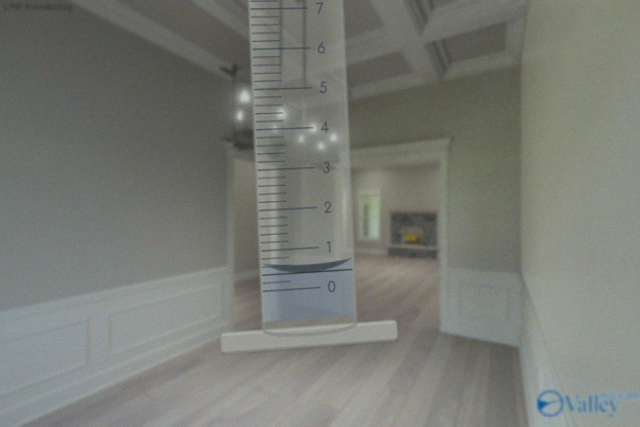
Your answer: {"value": 0.4, "unit": "mL"}
